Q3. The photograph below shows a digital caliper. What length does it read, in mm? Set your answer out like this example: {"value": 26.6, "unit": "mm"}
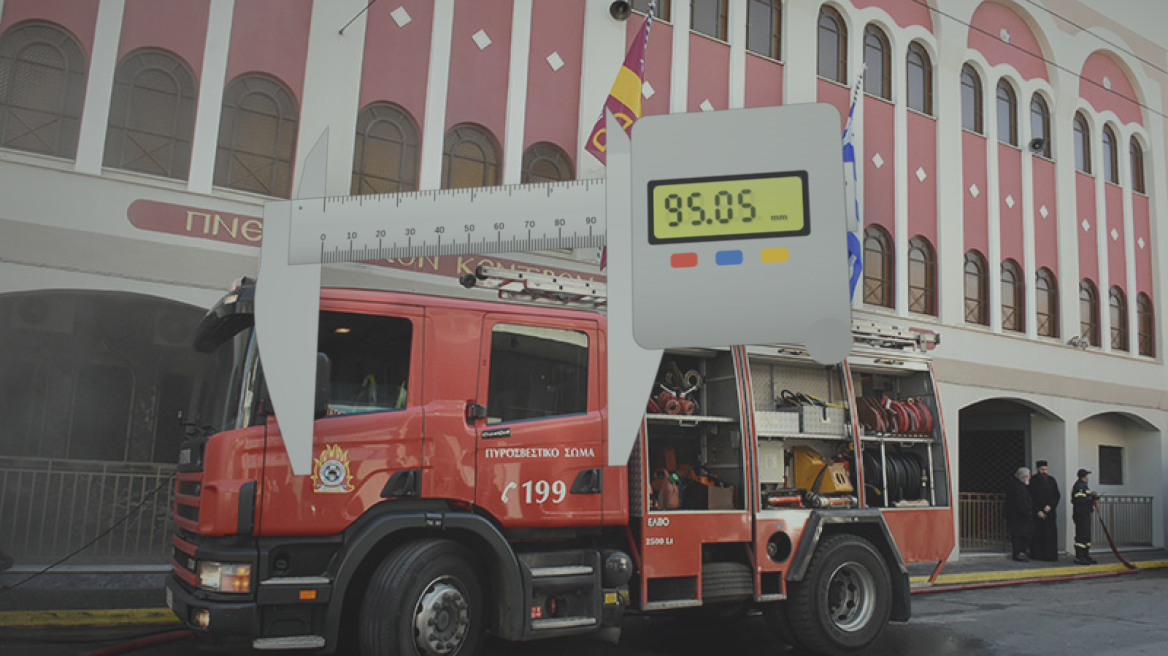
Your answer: {"value": 95.05, "unit": "mm"}
